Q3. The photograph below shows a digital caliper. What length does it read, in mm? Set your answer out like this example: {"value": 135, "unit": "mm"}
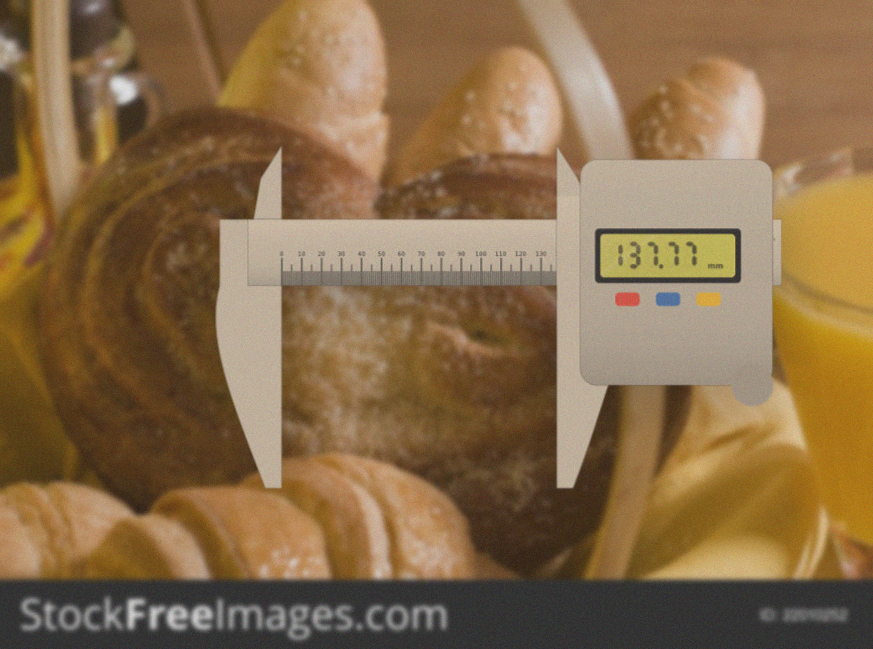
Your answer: {"value": 137.77, "unit": "mm"}
